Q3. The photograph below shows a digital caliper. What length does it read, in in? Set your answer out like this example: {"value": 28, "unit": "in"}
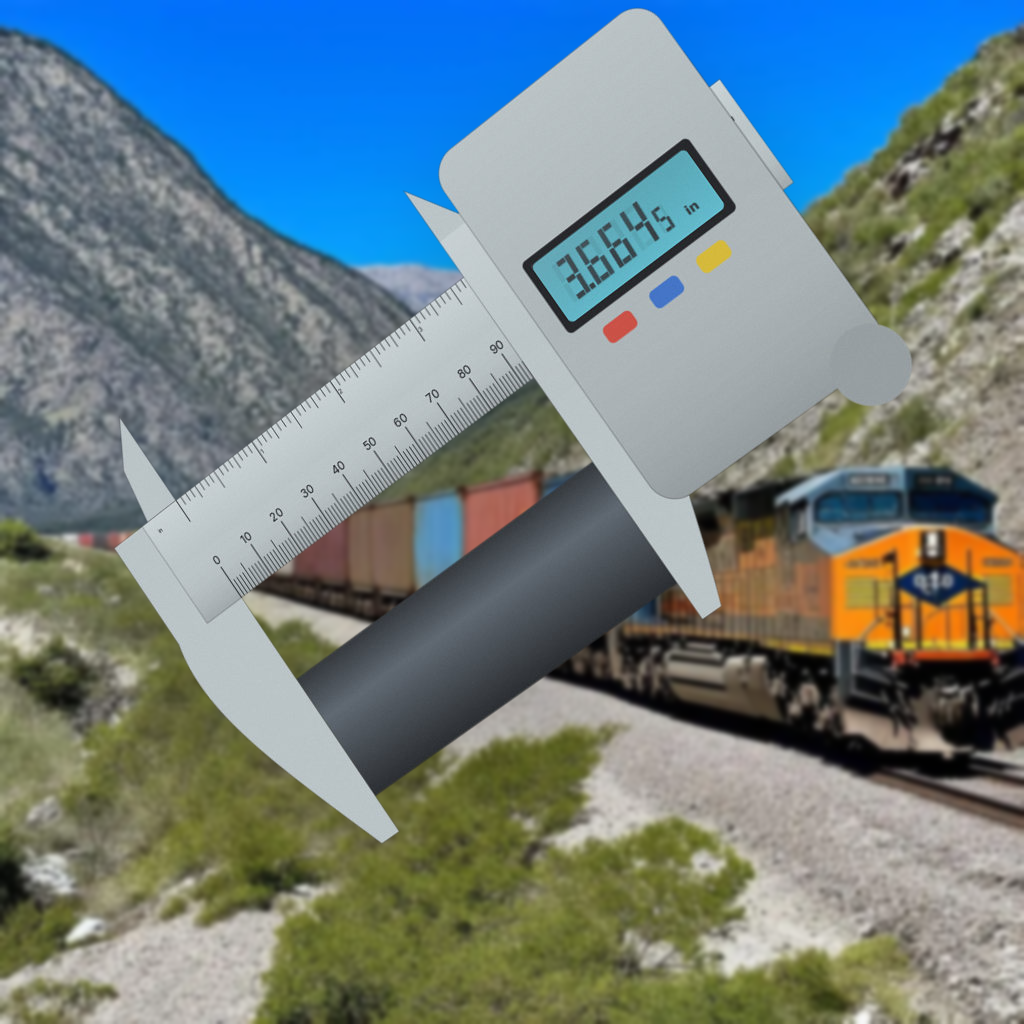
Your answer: {"value": 3.6645, "unit": "in"}
